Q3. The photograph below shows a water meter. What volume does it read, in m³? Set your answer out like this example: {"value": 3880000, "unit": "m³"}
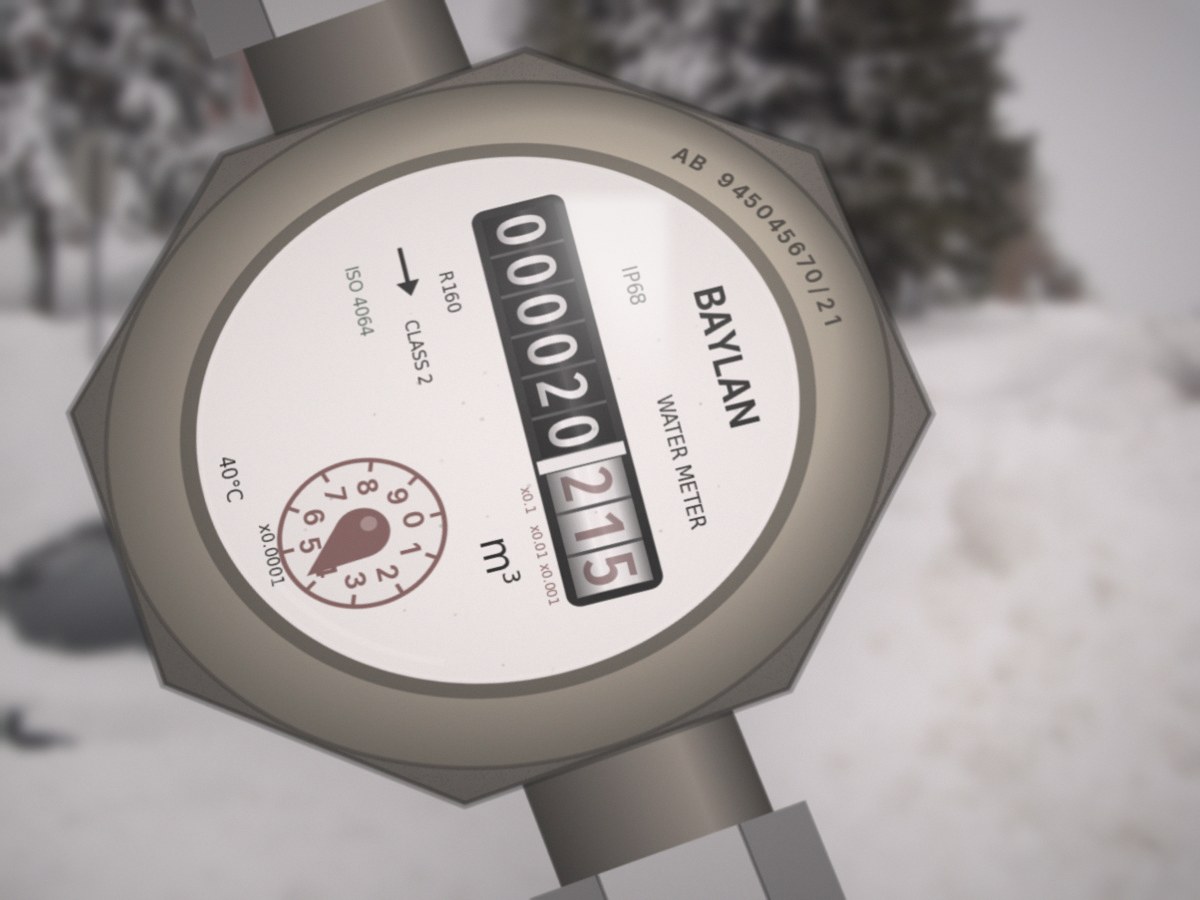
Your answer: {"value": 20.2154, "unit": "m³"}
